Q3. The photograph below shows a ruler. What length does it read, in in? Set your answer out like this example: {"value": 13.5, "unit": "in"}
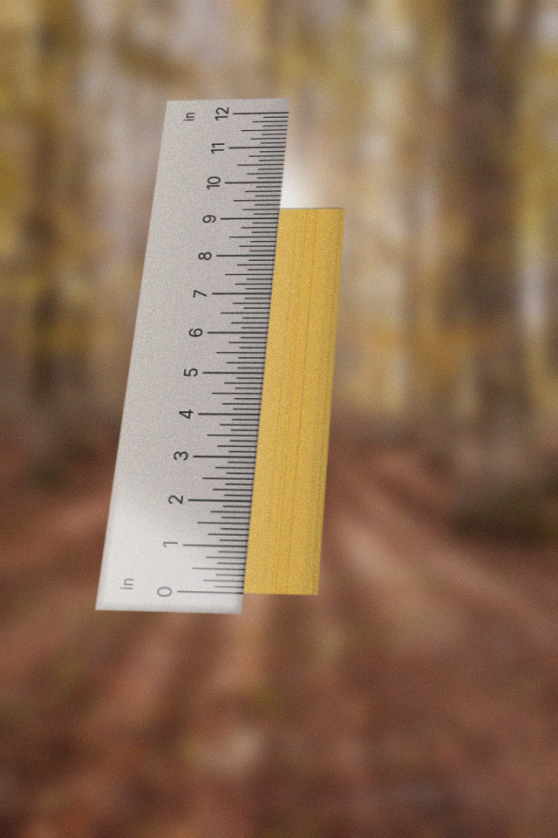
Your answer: {"value": 9.25, "unit": "in"}
